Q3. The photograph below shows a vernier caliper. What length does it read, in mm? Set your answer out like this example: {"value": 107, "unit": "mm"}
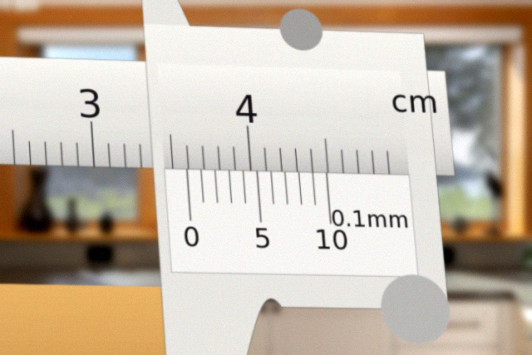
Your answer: {"value": 35.9, "unit": "mm"}
